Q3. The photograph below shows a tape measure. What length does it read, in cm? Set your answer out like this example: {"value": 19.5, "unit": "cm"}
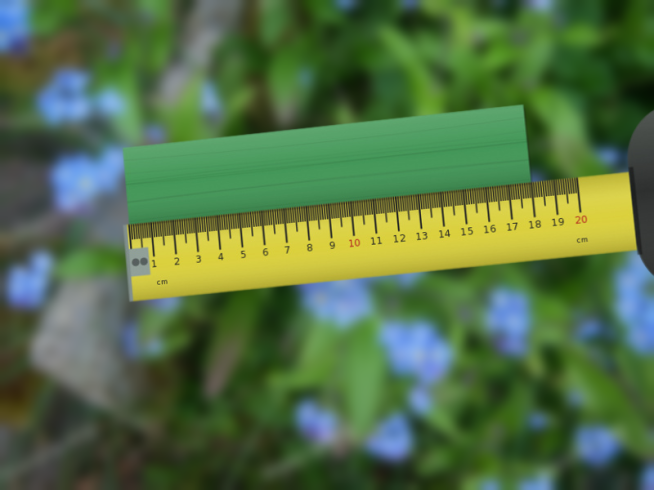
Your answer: {"value": 18, "unit": "cm"}
